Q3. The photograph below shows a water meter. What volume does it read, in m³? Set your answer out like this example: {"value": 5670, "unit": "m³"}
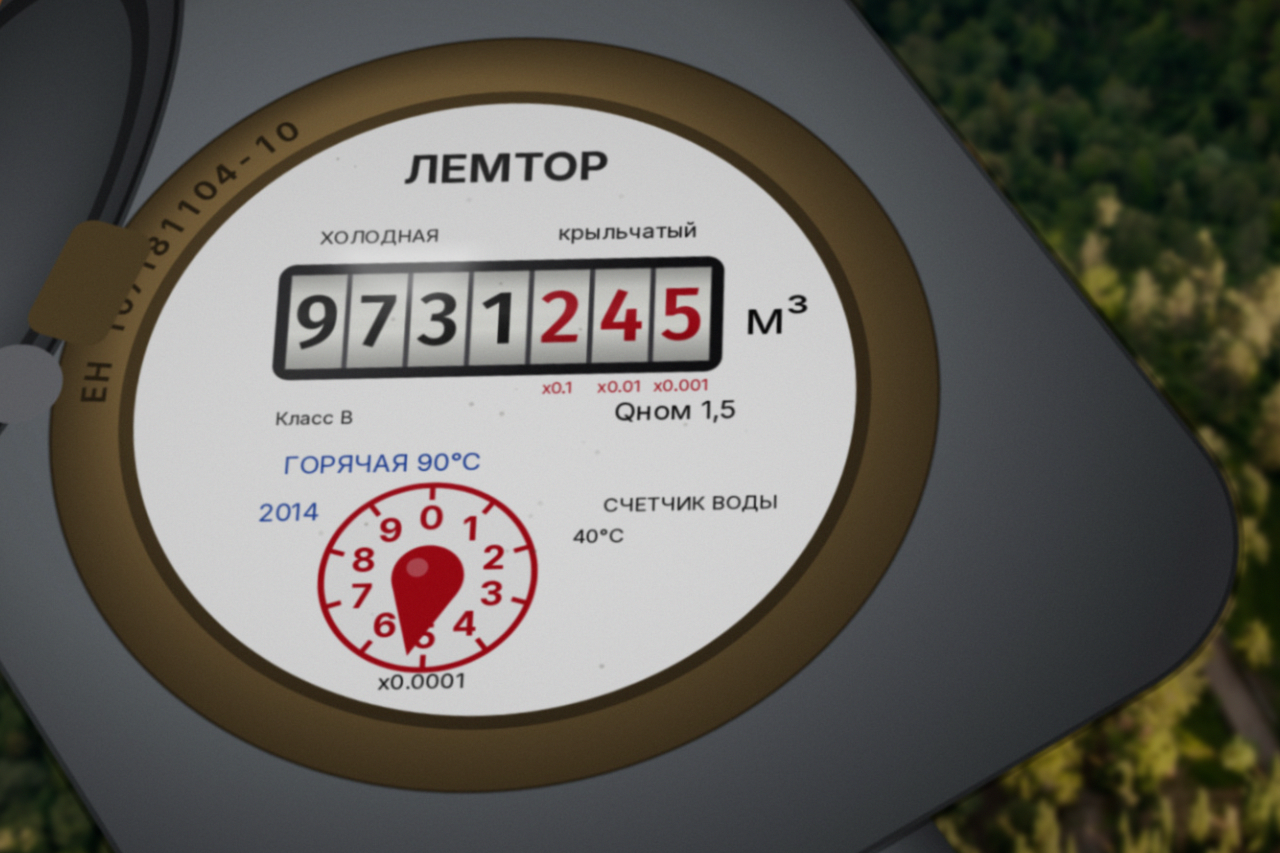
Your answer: {"value": 9731.2455, "unit": "m³"}
